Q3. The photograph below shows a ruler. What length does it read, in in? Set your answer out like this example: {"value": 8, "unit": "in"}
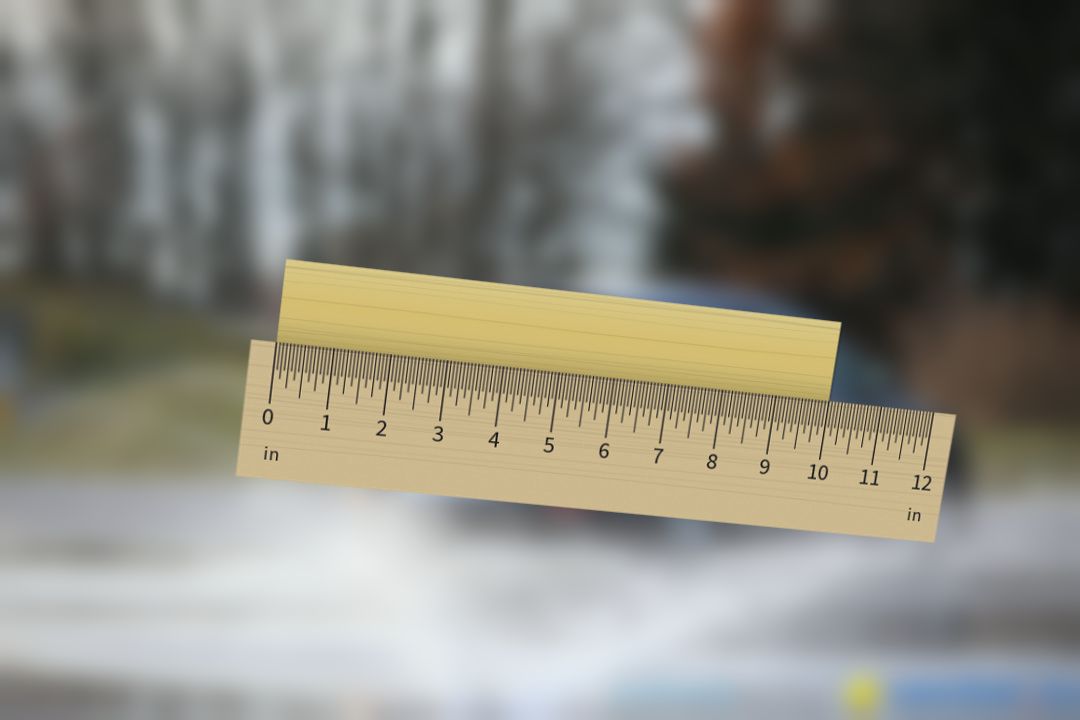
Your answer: {"value": 10, "unit": "in"}
